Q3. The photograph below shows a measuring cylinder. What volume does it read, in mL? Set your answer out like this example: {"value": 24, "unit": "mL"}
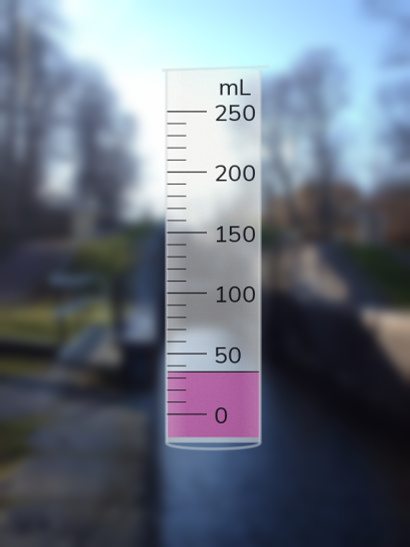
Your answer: {"value": 35, "unit": "mL"}
